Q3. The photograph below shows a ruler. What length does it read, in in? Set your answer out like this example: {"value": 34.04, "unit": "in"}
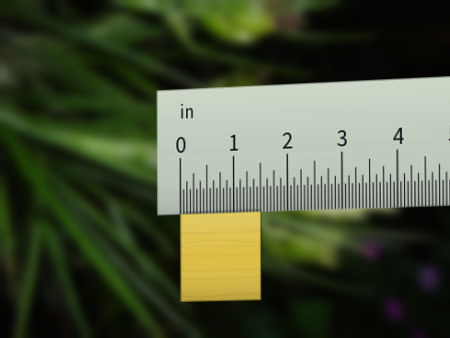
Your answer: {"value": 1.5, "unit": "in"}
